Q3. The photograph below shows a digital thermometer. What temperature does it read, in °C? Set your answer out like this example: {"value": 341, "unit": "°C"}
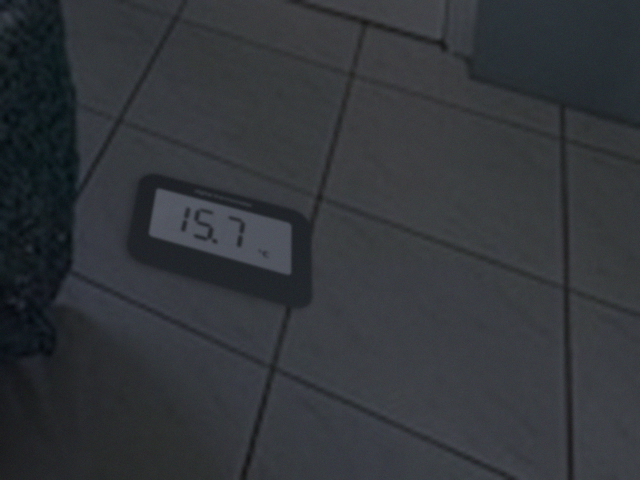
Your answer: {"value": 15.7, "unit": "°C"}
